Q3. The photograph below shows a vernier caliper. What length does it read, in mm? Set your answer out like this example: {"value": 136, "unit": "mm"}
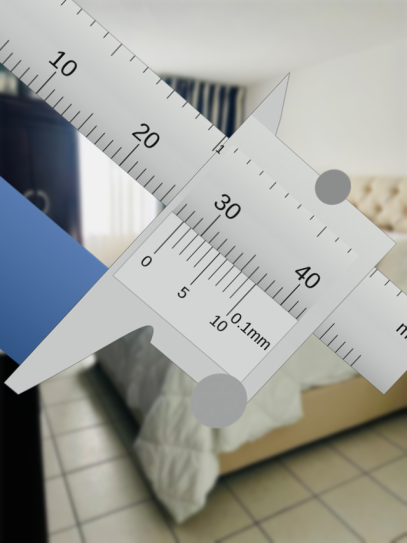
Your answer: {"value": 27.9, "unit": "mm"}
